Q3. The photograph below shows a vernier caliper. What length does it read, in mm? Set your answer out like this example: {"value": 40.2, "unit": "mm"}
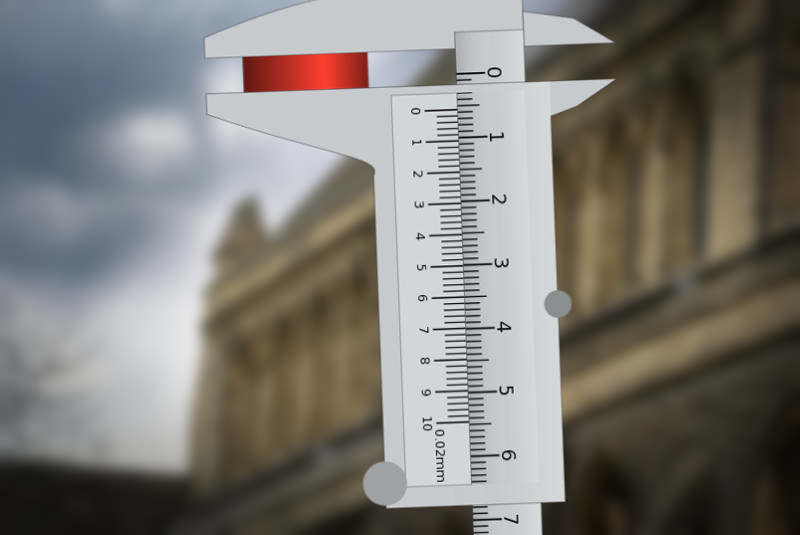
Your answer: {"value": 5.6, "unit": "mm"}
